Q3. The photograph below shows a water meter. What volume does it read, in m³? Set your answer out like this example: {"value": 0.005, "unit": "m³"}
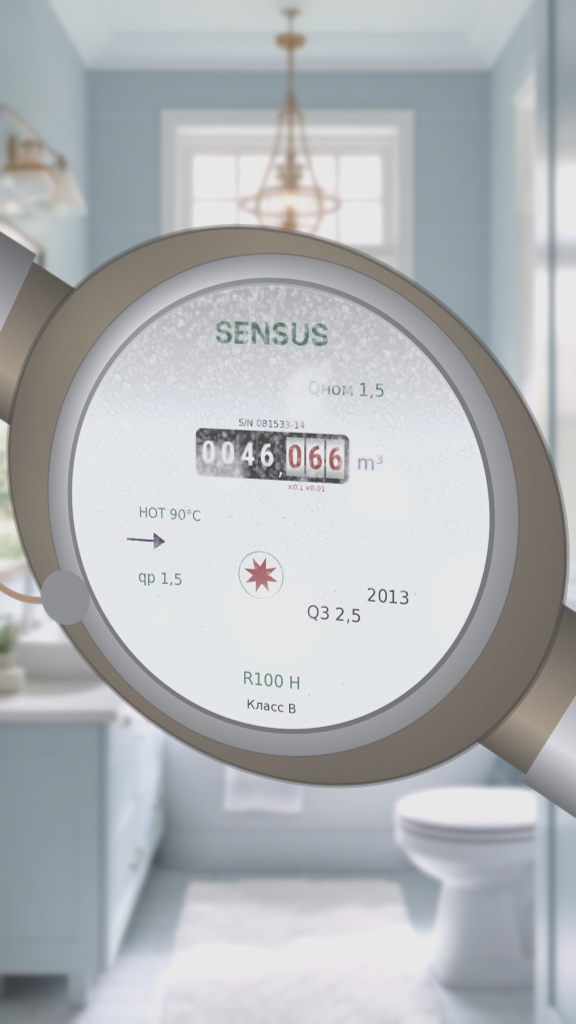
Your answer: {"value": 46.066, "unit": "m³"}
